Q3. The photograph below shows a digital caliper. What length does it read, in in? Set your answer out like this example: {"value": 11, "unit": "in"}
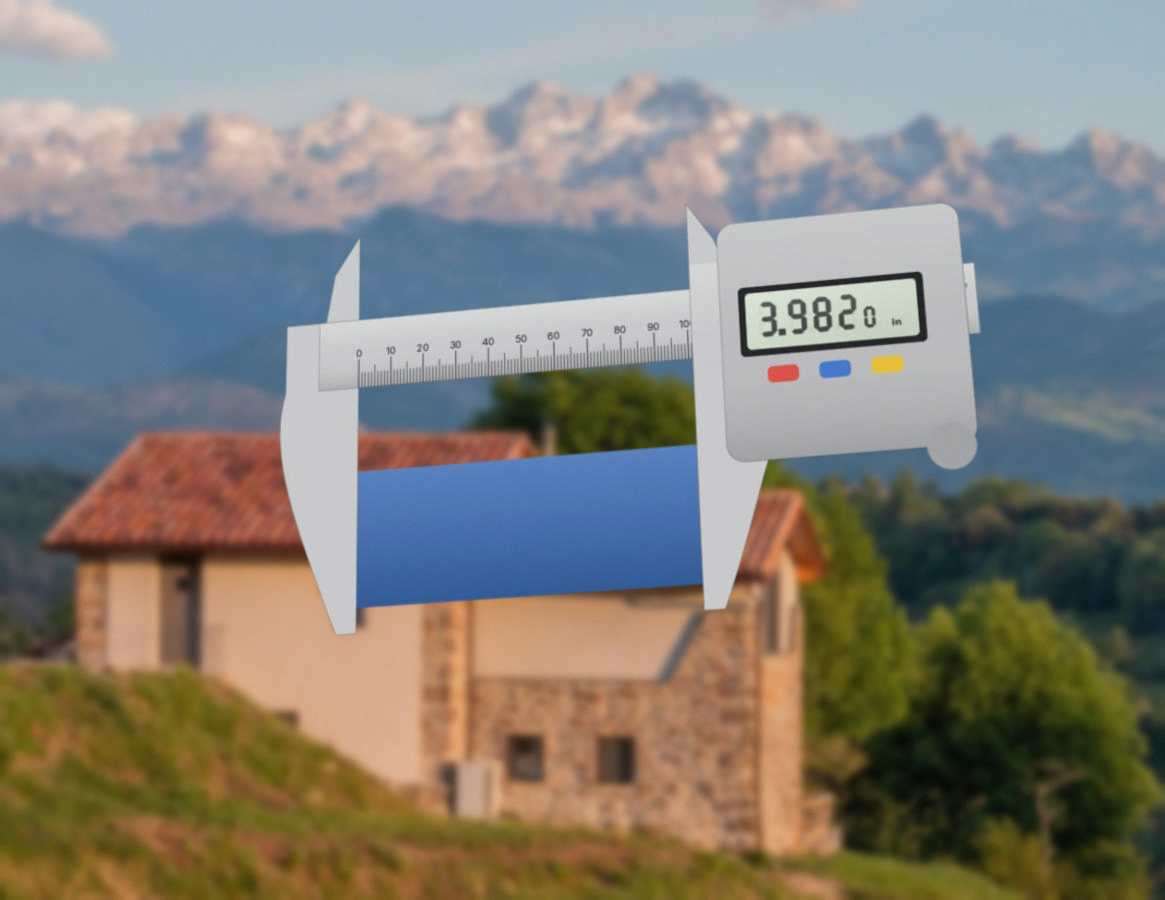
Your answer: {"value": 3.9820, "unit": "in"}
